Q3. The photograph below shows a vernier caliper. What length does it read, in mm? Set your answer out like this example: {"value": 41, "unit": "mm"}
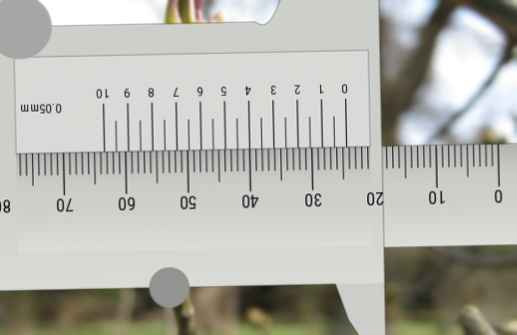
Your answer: {"value": 24.4, "unit": "mm"}
